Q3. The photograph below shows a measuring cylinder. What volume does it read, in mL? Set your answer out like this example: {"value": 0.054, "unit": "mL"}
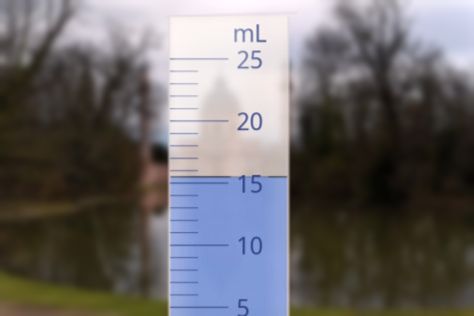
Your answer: {"value": 15.5, "unit": "mL"}
